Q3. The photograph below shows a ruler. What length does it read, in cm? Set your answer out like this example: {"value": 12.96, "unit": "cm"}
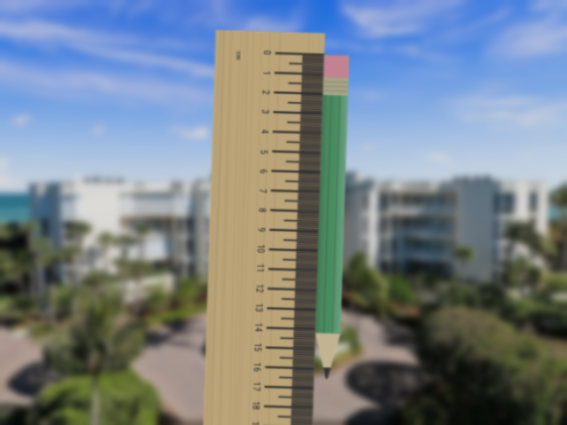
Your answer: {"value": 16.5, "unit": "cm"}
